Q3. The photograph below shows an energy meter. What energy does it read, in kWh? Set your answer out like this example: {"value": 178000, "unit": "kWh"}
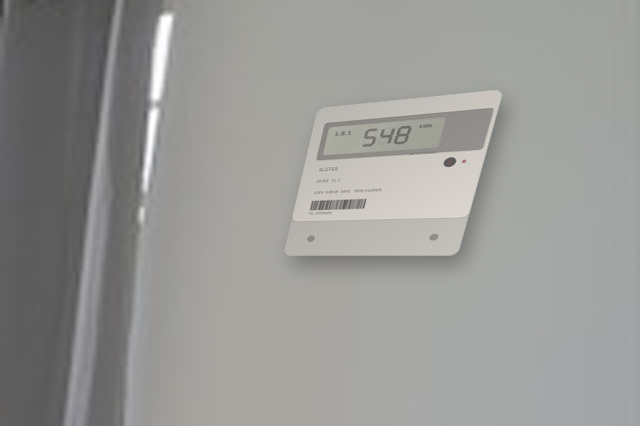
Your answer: {"value": 548, "unit": "kWh"}
